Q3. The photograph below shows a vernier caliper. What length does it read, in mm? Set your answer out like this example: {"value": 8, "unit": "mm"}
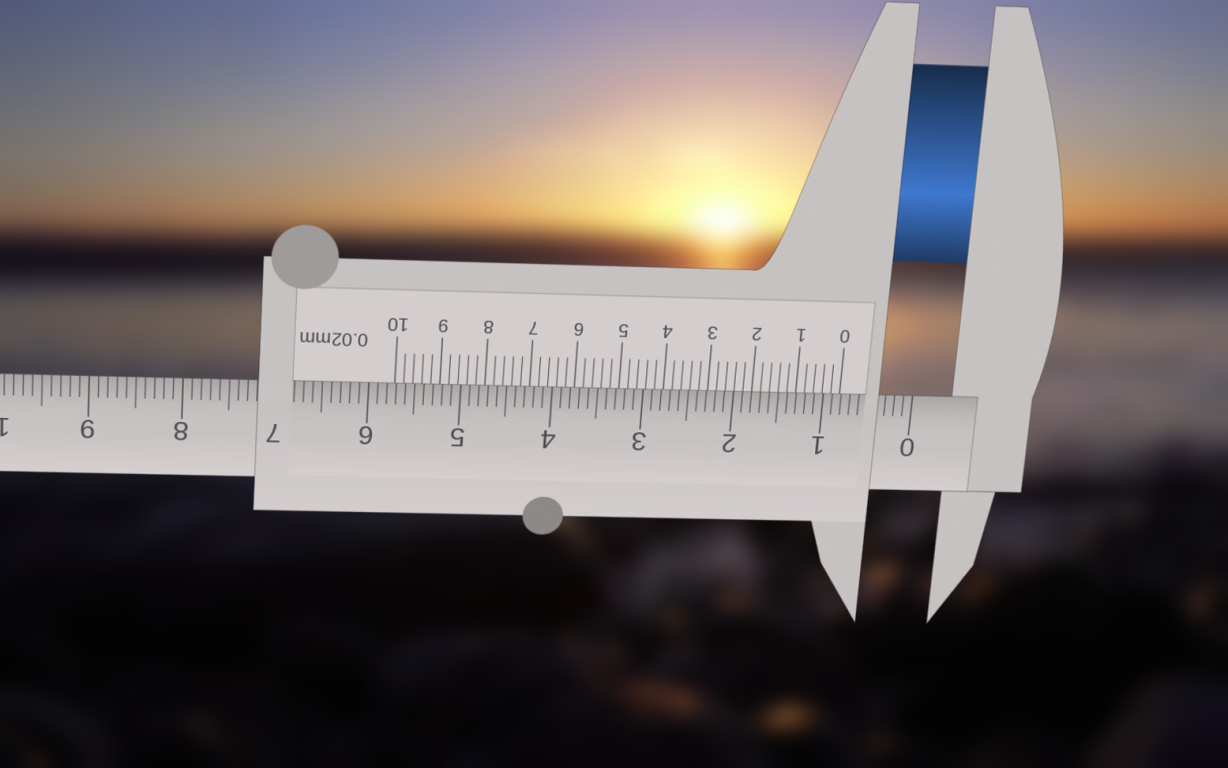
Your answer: {"value": 8.2, "unit": "mm"}
